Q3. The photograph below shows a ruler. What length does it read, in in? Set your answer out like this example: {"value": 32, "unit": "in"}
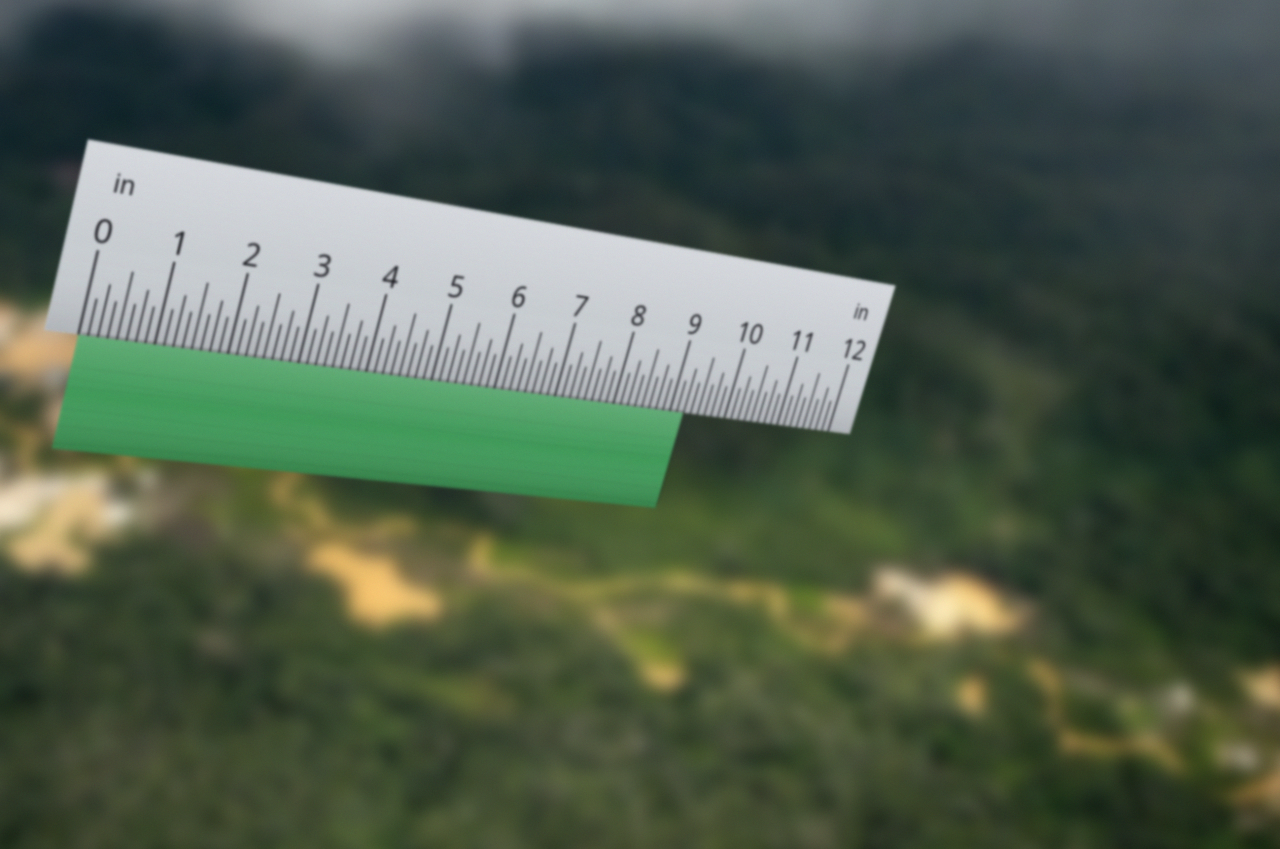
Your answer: {"value": 9.25, "unit": "in"}
